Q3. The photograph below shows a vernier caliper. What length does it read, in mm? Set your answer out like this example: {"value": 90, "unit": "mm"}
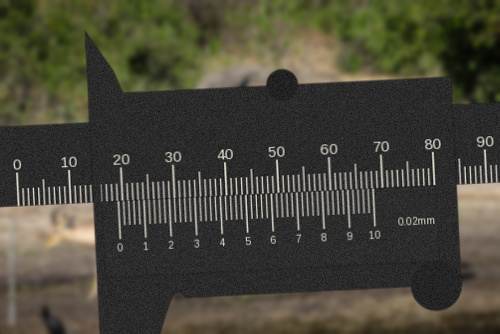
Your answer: {"value": 19.2, "unit": "mm"}
